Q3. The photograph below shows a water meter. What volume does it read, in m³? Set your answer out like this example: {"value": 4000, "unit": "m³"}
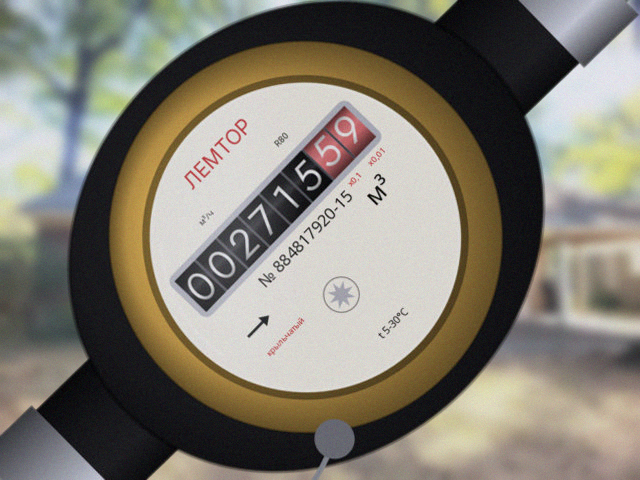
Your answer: {"value": 2715.59, "unit": "m³"}
